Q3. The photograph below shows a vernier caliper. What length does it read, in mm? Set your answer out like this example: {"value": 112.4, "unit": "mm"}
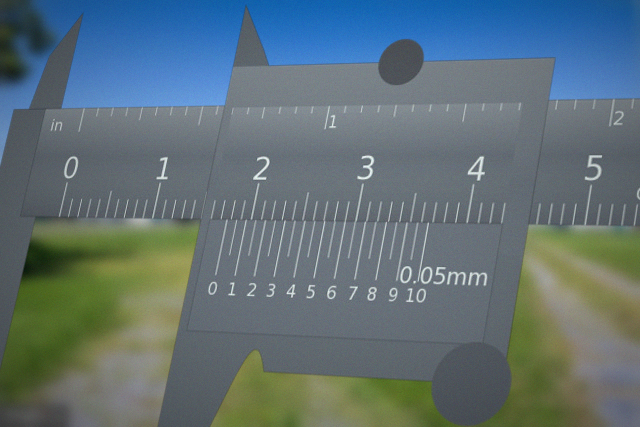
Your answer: {"value": 17.6, "unit": "mm"}
